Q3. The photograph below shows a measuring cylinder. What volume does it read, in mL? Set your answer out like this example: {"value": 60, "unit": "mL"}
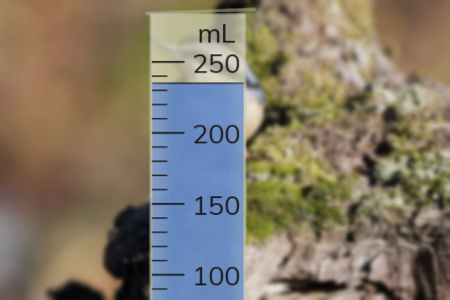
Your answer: {"value": 235, "unit": "mL"}
